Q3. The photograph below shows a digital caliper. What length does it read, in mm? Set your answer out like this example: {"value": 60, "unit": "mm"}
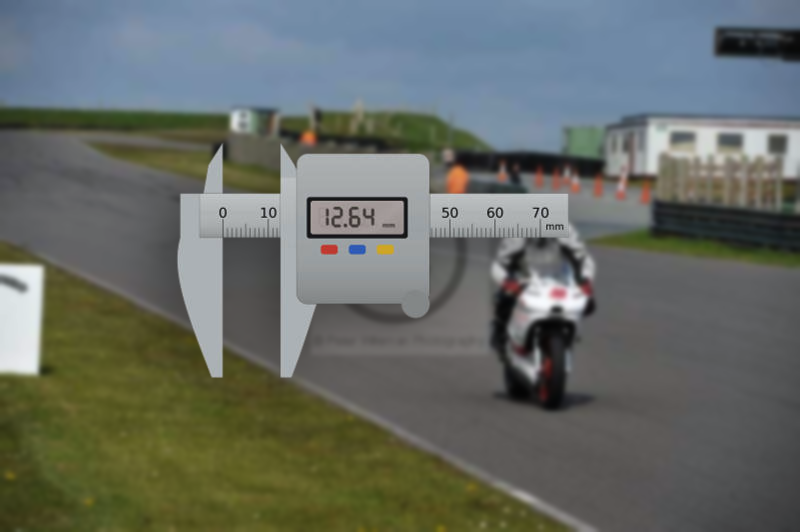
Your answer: {"value": 12.64, "unit": "mm"}
